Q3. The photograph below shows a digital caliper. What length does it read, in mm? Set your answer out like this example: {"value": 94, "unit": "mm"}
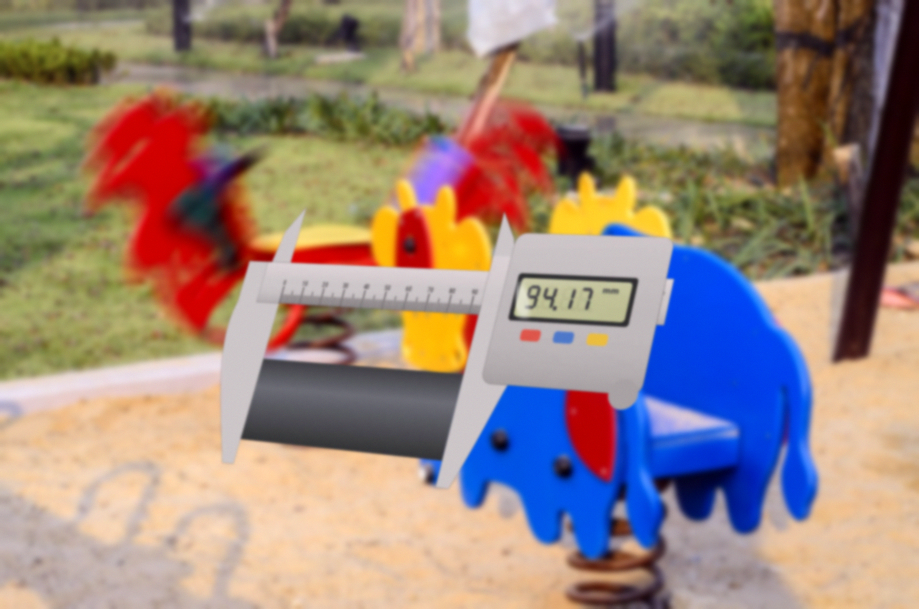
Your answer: {"value": 94.17, "unit": "mm"}
